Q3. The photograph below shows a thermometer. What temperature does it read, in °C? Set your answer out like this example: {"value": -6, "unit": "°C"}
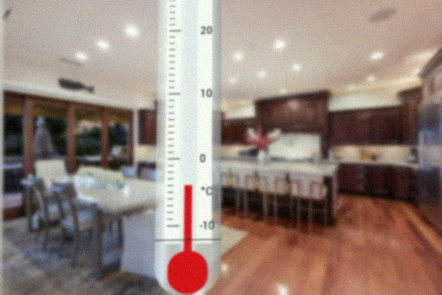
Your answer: {"value": -4, "unit": "°C"}
